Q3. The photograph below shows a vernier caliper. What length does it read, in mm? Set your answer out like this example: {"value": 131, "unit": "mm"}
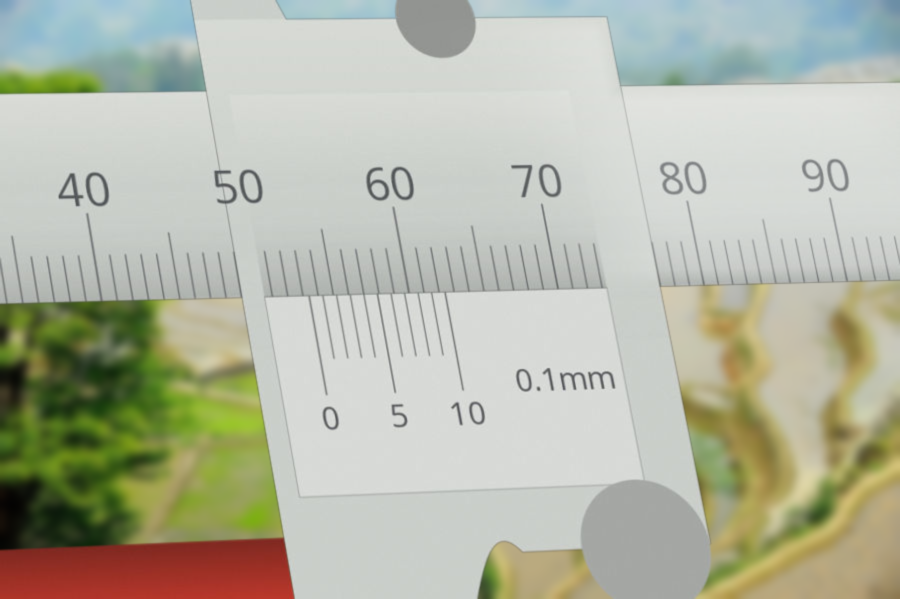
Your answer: {"value": 53.4, "unit": "mm"}
